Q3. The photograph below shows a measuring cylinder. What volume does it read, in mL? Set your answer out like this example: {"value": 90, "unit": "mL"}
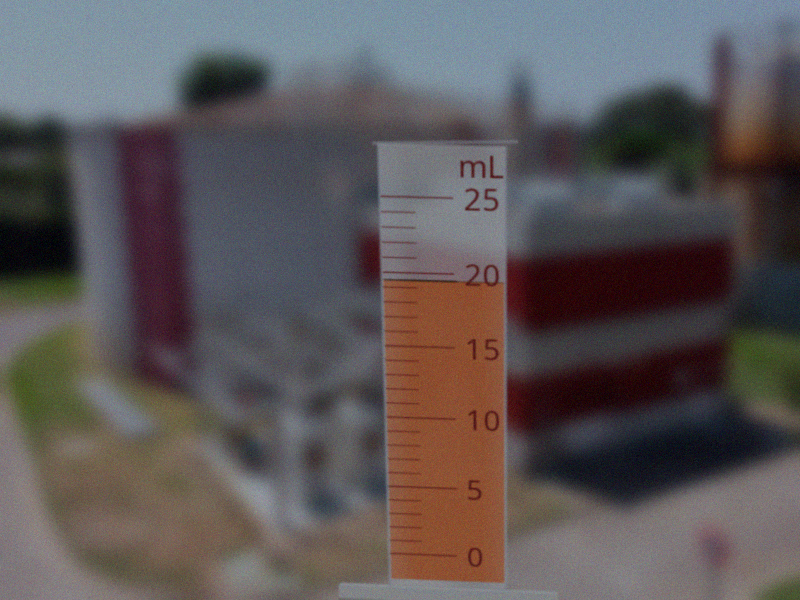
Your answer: {"value": 19.5, "unit": "mL"}
